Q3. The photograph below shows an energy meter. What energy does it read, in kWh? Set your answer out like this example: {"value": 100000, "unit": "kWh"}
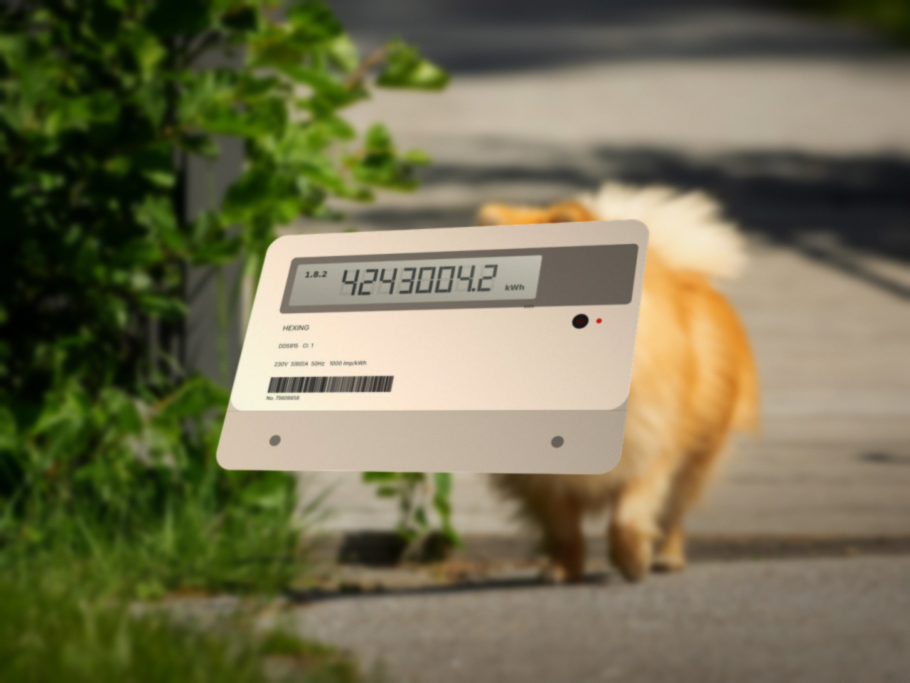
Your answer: {"value": 4243004.2, "unit": "kWh"}
